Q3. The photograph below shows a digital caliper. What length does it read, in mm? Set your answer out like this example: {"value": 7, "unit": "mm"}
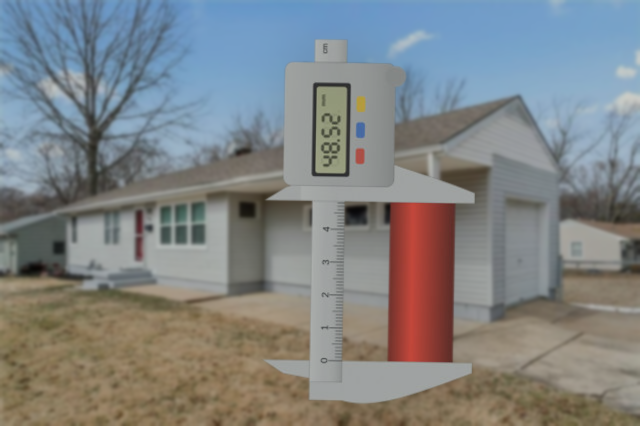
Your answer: {"value": 48.52, "unit": "mm"}
